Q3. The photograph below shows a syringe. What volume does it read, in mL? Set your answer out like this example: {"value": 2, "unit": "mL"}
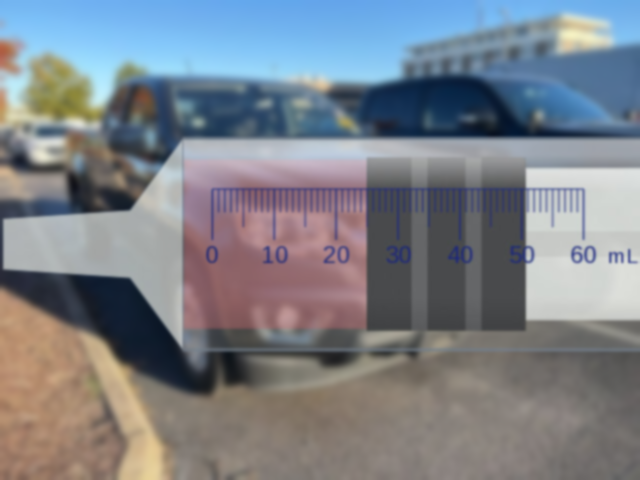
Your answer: {"value": 25, "unit": "mL"}
